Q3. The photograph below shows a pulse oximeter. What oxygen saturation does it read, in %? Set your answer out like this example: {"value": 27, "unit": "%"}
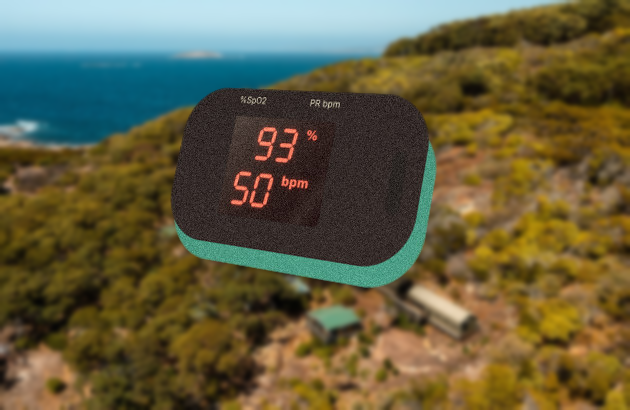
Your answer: {"value": 93, "unit": "%"}
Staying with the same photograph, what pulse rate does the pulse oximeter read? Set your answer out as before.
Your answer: {"value": 50, "unit": "bpm"}
